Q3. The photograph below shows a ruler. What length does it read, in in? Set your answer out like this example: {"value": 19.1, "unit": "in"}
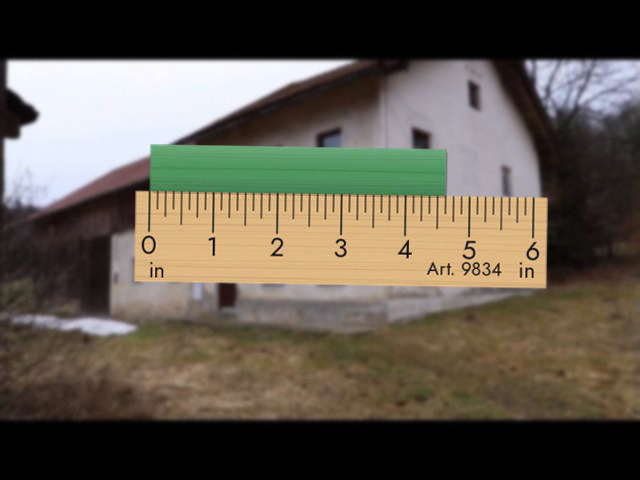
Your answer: {"value": 4.625, "unit": "in"}
